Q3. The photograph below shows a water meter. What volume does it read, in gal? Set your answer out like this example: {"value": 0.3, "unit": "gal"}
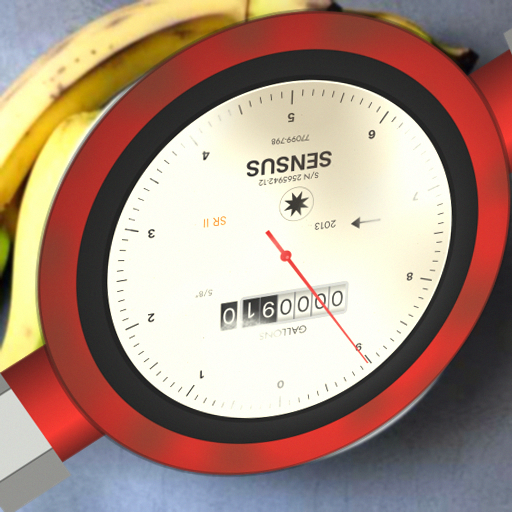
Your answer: {"value": 909.0, "unit": "gal"}
